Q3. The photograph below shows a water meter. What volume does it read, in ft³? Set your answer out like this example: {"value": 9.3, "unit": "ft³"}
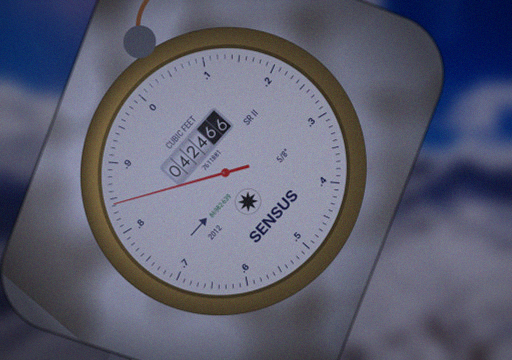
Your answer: {"value": 42465.84, "unit": "ft³"}
